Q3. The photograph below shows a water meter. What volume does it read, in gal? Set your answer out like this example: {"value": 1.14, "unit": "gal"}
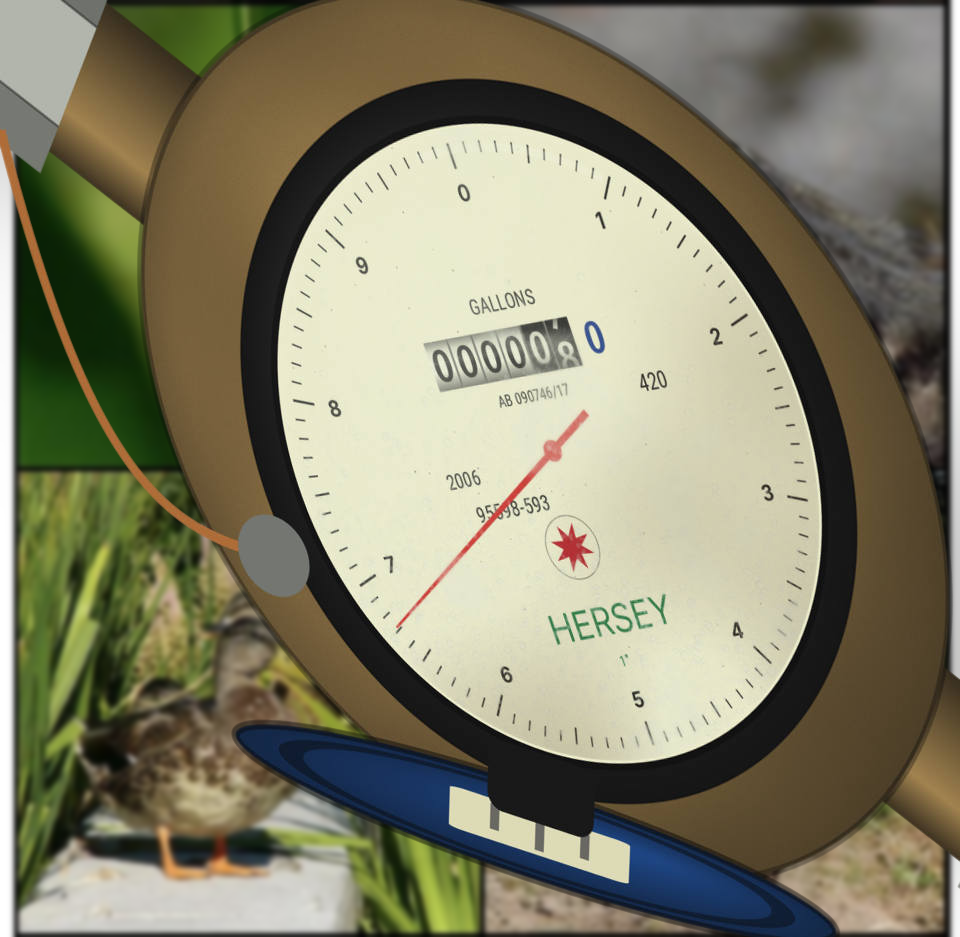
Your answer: {"value": 76.7, "unit": "gal"}
